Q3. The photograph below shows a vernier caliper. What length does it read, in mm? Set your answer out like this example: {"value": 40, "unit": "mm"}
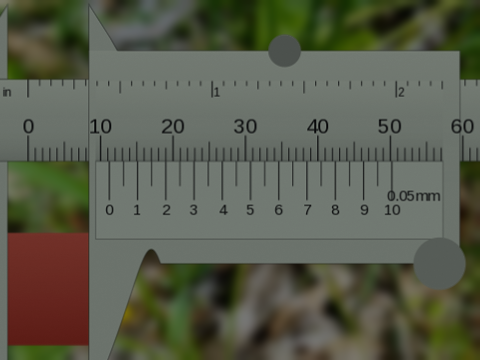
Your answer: {"value": 11.2, "unit": "mm"}
